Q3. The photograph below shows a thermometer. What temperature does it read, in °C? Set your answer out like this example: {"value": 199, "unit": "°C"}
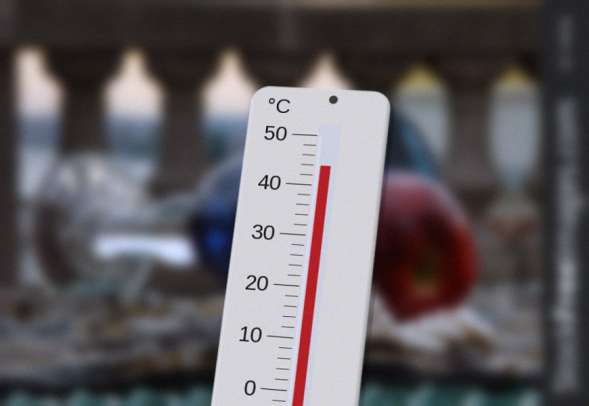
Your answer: {"value": 44, "unit": "°C"}
